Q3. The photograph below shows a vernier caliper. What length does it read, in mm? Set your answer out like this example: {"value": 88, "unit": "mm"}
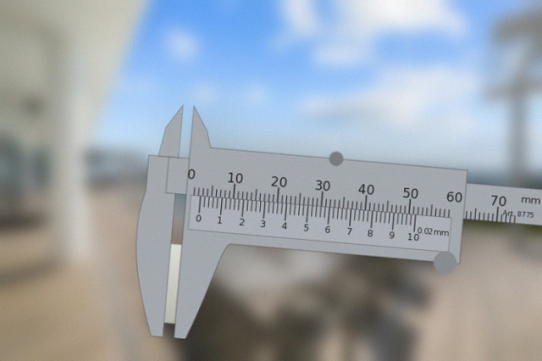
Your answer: {"value": 2.5, "unit": "mm"}
